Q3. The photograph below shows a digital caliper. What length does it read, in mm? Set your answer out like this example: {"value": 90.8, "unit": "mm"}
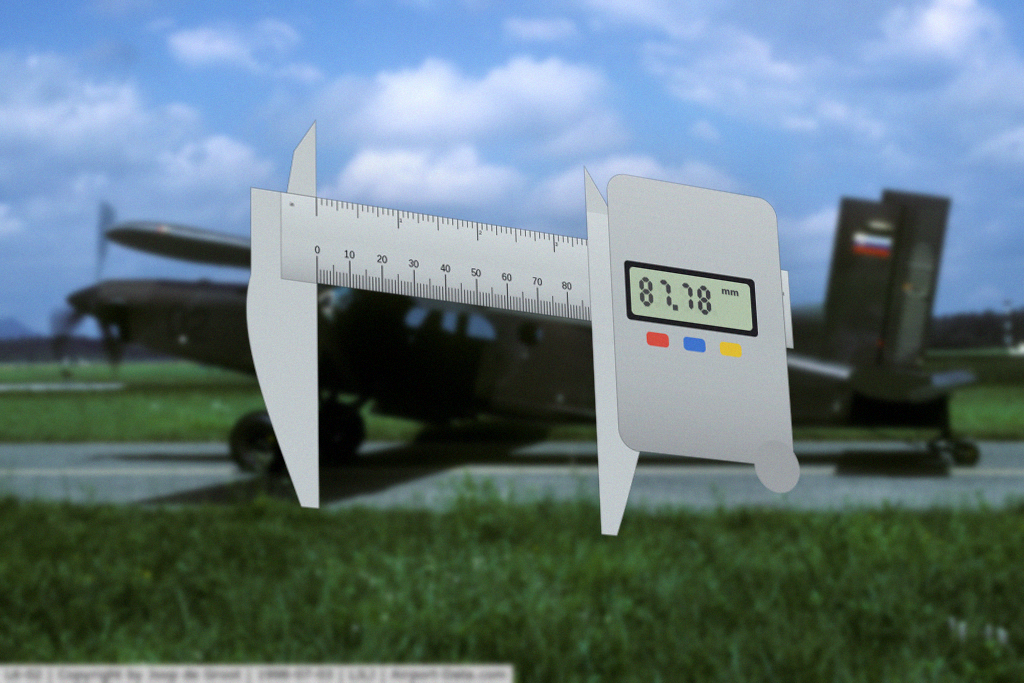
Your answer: {"value": 87.78, "unit": "mm"}
